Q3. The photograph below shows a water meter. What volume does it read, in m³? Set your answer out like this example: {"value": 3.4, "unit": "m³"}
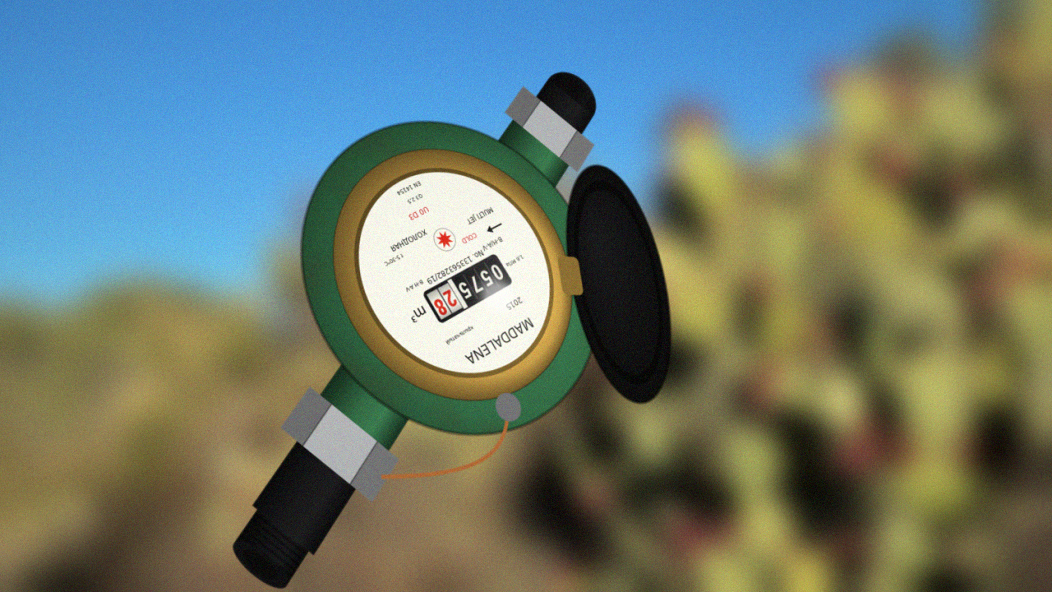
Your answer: {"value": 575.28, "unit": "m³"}
